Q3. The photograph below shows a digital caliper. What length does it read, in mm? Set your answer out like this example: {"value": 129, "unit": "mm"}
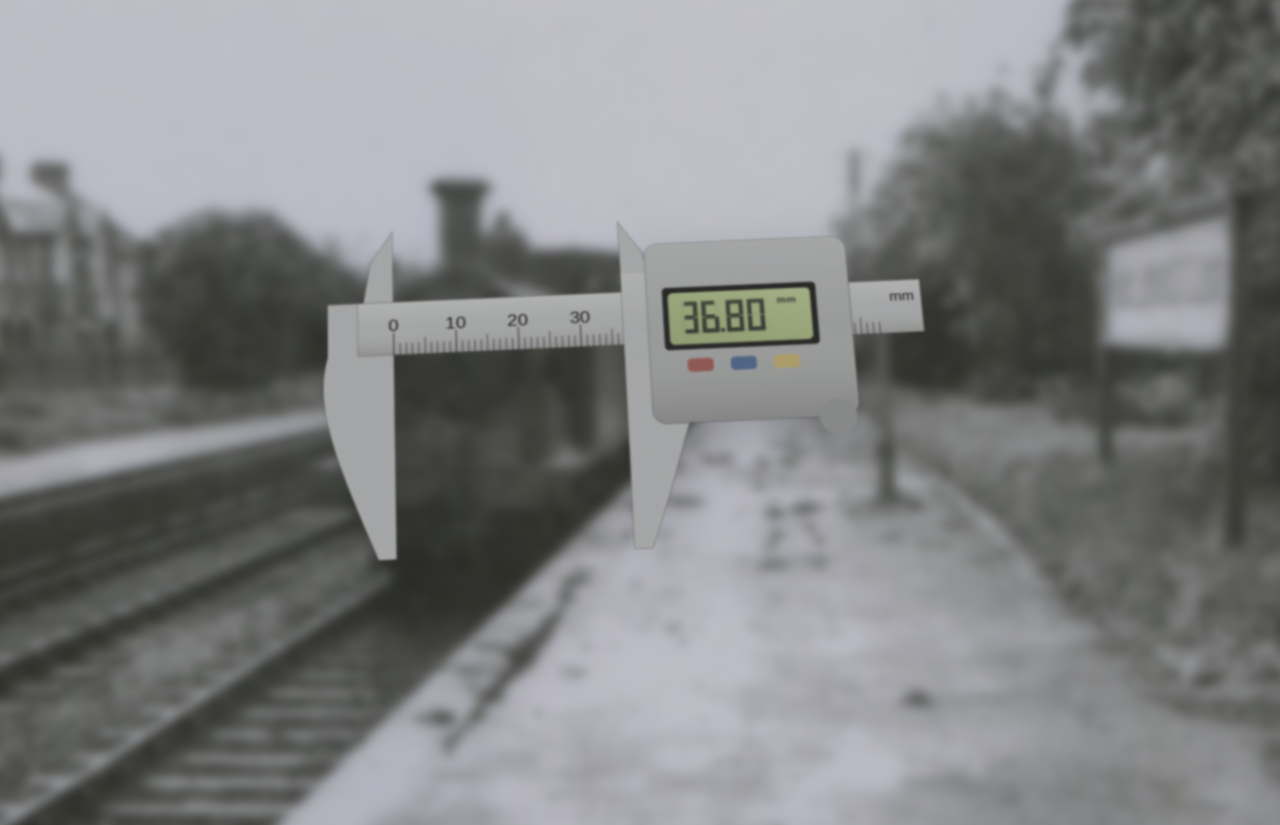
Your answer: {"value": 36.80, "unit": "mm"}
